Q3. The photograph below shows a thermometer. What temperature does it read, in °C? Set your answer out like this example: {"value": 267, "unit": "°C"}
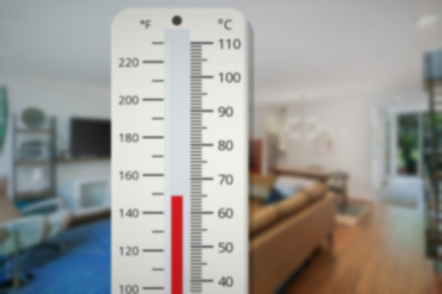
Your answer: {"value": 65, "unit": "°C"}
